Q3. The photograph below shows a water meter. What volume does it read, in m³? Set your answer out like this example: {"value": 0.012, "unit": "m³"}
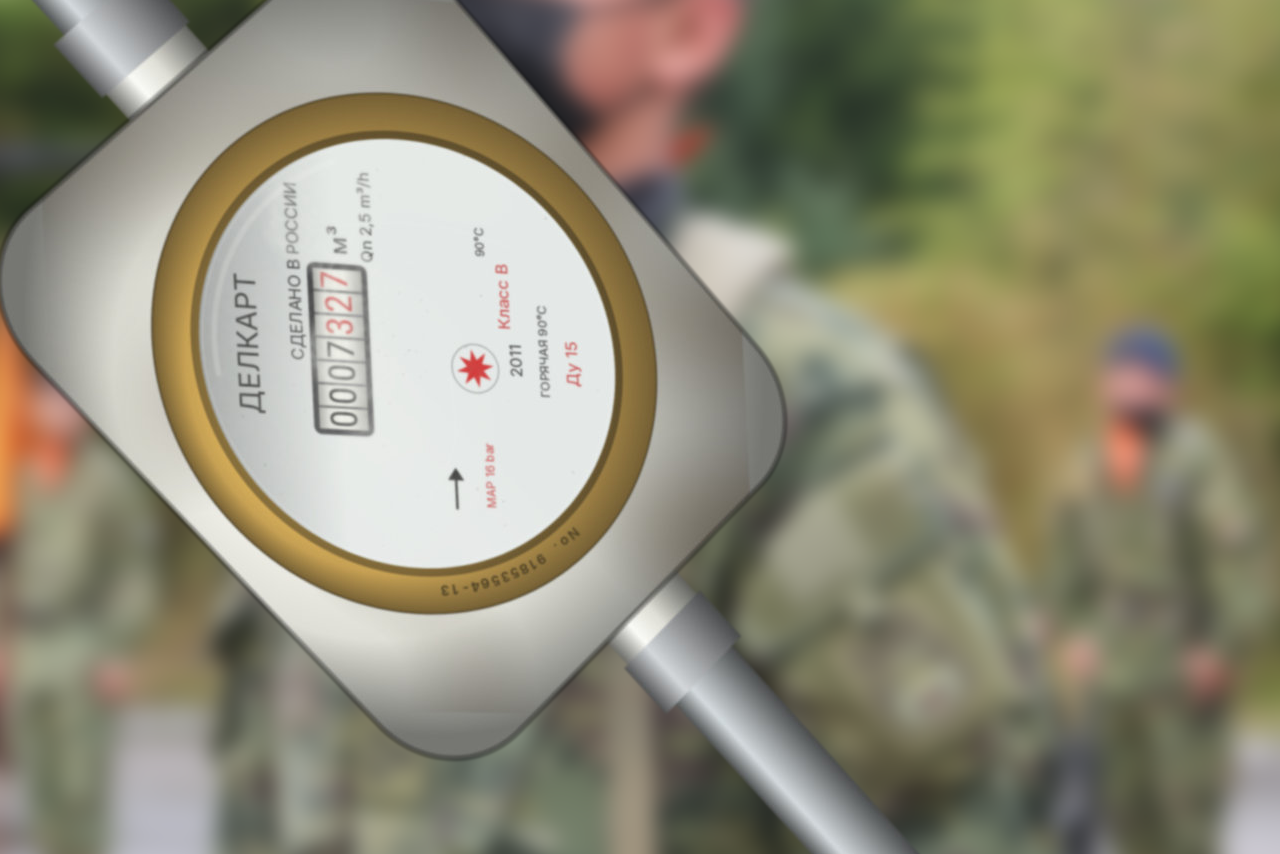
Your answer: {"value": 7.327, "unit": "m³"}
